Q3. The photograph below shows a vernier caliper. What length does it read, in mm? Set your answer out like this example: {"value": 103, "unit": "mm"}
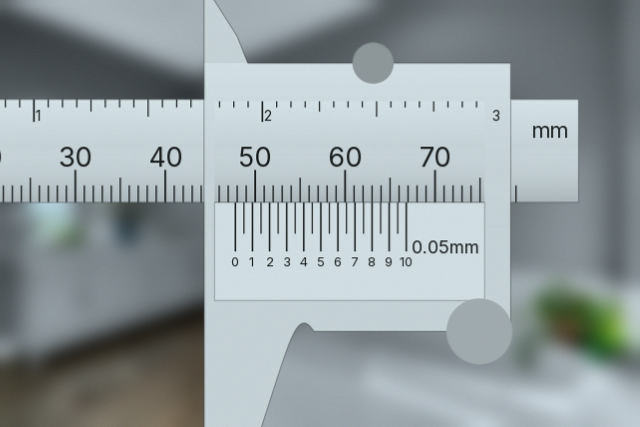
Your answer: {"value": 47.8, "unit": "mm"}
